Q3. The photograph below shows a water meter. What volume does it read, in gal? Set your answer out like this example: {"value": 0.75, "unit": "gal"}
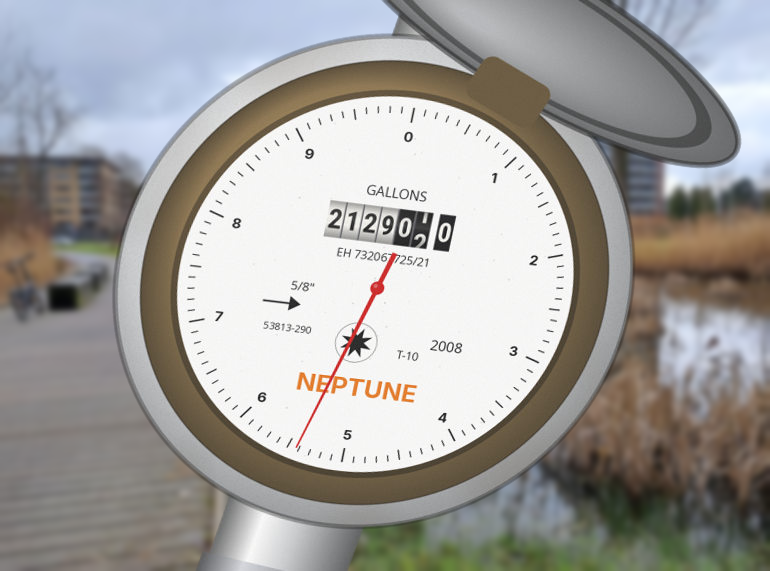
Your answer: {"value": 2129015.4, "unit": "gal"}
